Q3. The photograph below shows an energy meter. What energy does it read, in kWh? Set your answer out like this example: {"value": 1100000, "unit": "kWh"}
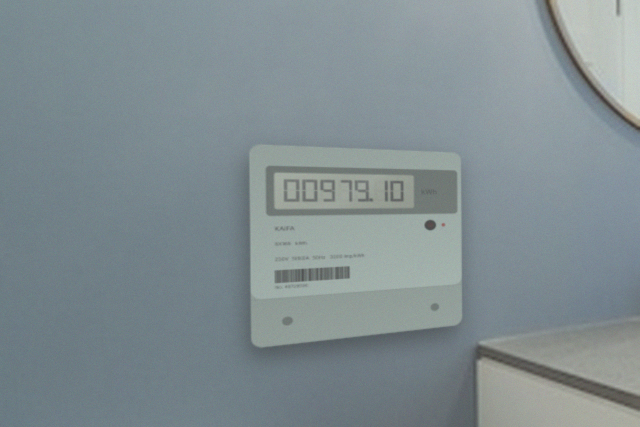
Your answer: {"value": 979.10, "unit": "kWh"}
